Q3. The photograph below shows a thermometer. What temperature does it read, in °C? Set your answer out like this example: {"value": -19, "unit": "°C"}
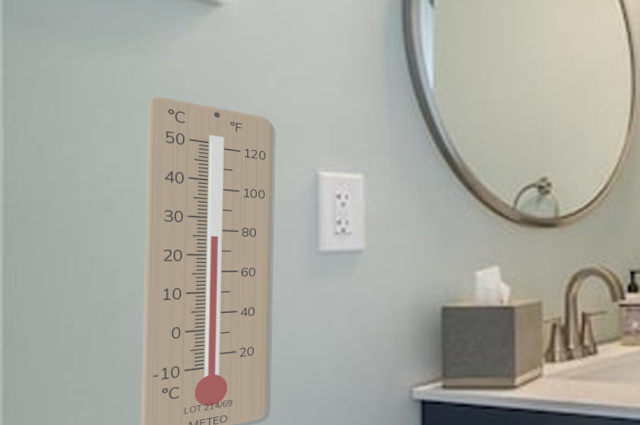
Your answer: {"value": 25, "unit": "°C"}
